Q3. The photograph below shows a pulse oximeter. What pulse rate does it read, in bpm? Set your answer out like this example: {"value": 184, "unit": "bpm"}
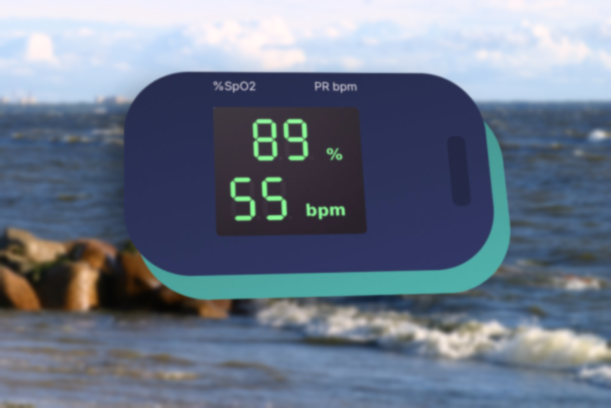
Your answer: {"value": 55, "unit": "bpm"}
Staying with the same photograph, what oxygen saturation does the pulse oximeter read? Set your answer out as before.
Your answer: {"value": 89, "unit": "%"}
